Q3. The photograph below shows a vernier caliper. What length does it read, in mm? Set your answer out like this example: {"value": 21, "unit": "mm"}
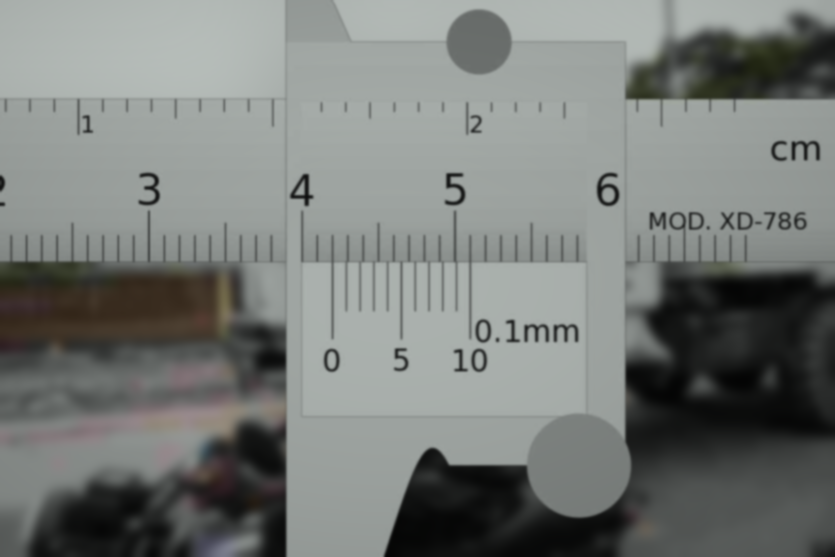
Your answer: {"value": 42.0, "unit": "mm"}
